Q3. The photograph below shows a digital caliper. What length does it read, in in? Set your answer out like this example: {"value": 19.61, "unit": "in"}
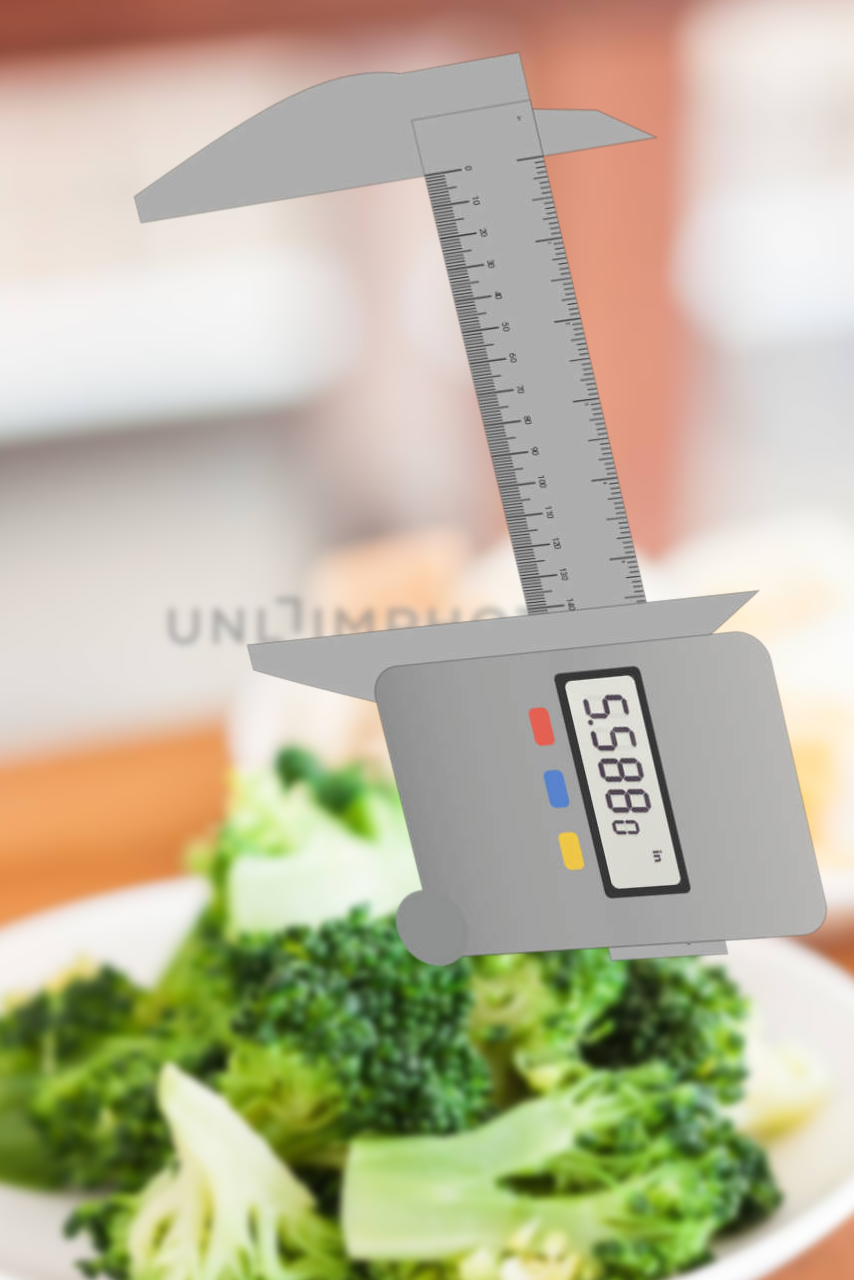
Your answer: {"value": 5.5880, "unit": "in"}
